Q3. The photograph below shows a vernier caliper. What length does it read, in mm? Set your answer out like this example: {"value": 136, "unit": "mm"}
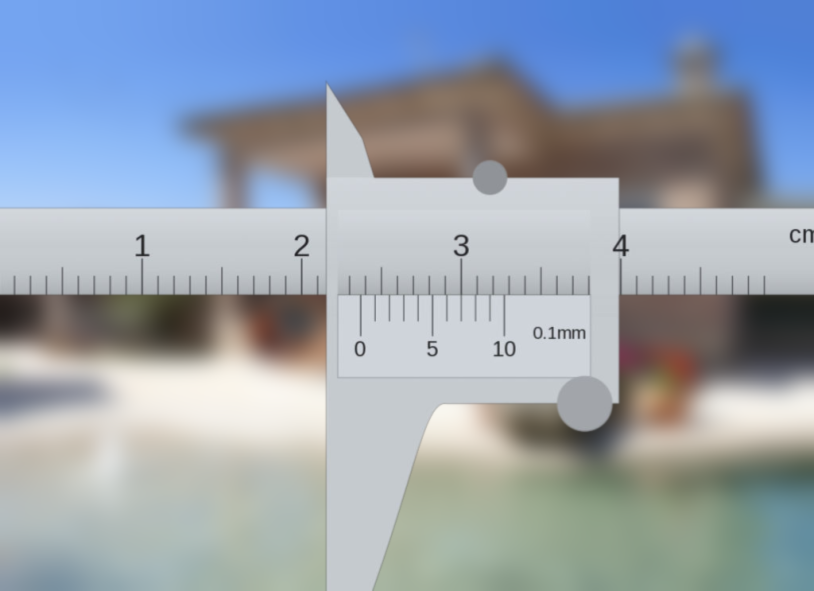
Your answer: {"value": 23.7, "unit": "mm"}
